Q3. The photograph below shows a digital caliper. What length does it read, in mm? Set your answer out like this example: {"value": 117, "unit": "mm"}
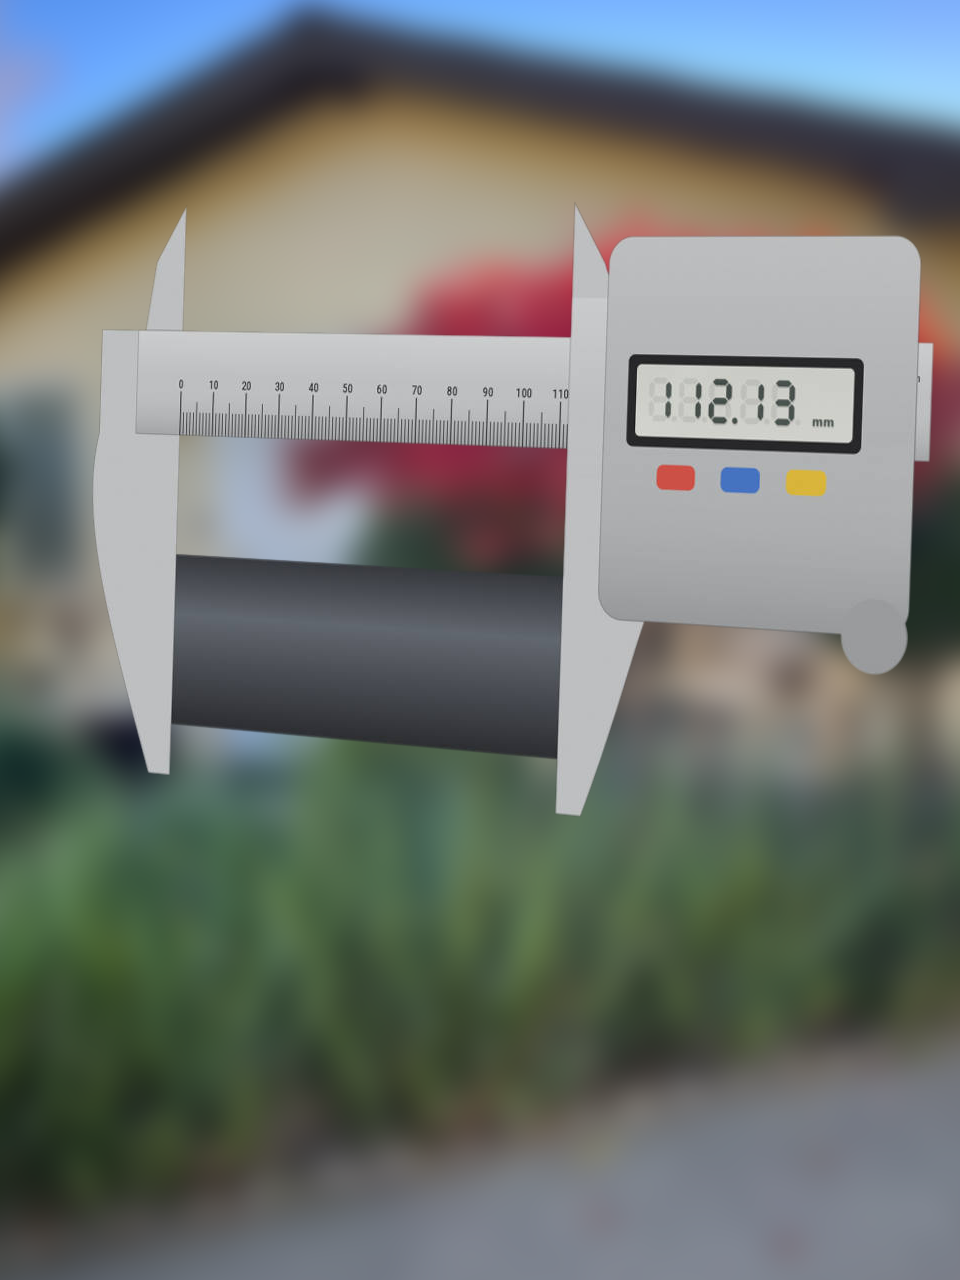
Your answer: {"value": 112.13, "unit": "mm"}
